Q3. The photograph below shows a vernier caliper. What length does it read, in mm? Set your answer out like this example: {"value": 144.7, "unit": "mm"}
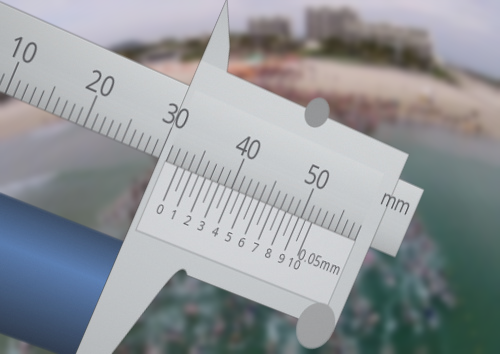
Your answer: {"value": 32.6, "unit": "mm"}
